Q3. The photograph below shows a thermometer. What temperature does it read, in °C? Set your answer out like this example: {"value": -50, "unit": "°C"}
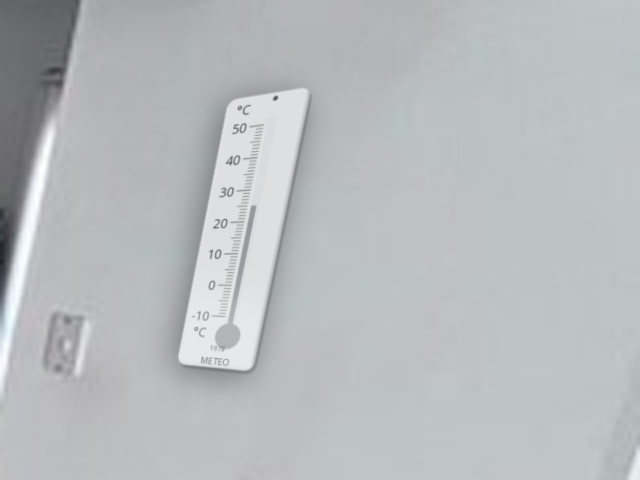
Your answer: {"value": 25, "unit": "°C"}
